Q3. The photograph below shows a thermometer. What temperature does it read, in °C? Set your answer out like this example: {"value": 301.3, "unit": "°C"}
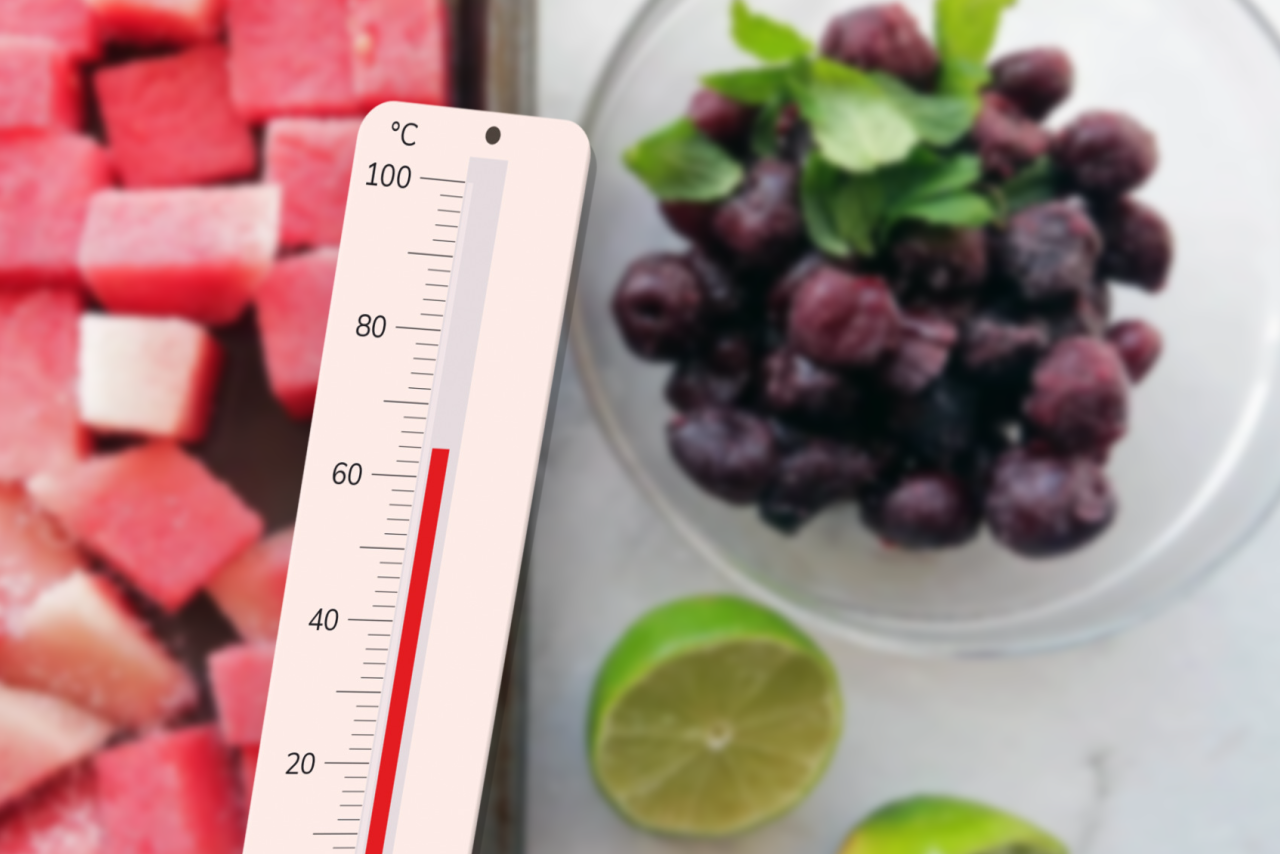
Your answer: {"value": 64, "unit": "°C"}
